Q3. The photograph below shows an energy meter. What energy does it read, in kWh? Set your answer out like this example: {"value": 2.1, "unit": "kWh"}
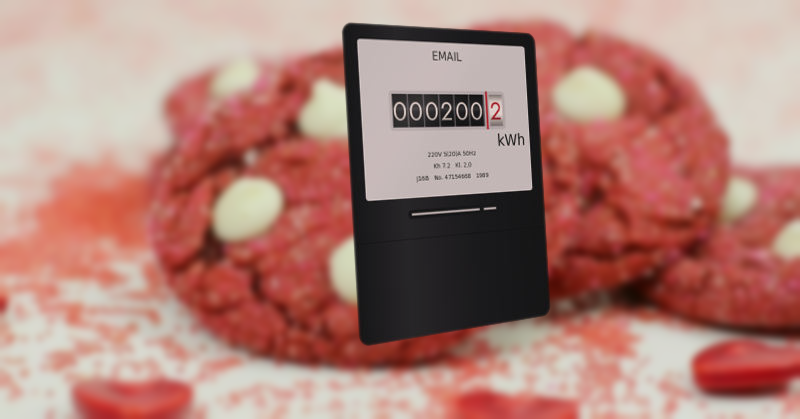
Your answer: {"value": 200.2, "unit": "kWh"}
